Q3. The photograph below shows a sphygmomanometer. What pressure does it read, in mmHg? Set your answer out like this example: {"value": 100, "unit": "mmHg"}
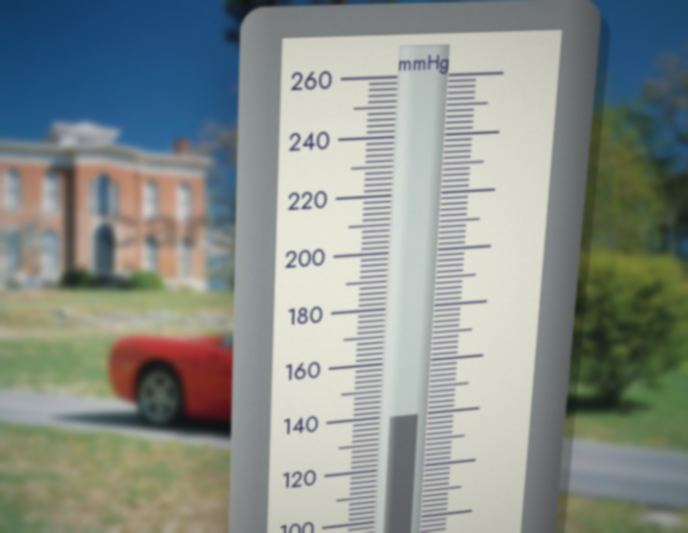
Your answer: {"value": 140, "unit": "mmHg"}
